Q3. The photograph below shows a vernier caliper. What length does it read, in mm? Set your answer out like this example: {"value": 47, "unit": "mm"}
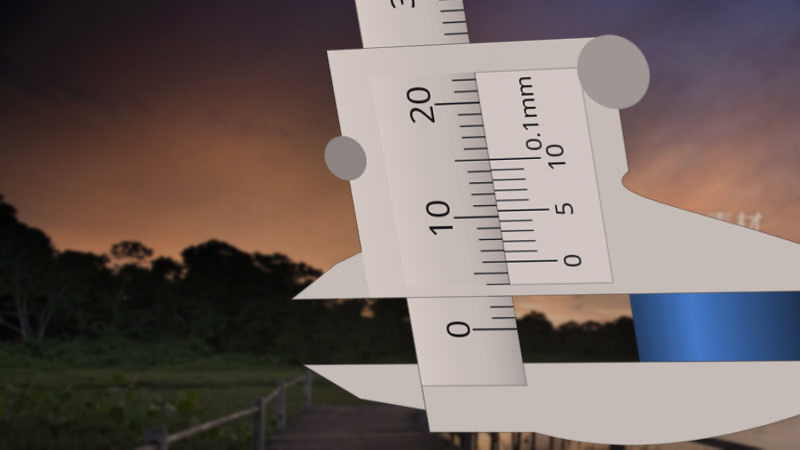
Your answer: {"value": 6.0, "unit": "mm"}
